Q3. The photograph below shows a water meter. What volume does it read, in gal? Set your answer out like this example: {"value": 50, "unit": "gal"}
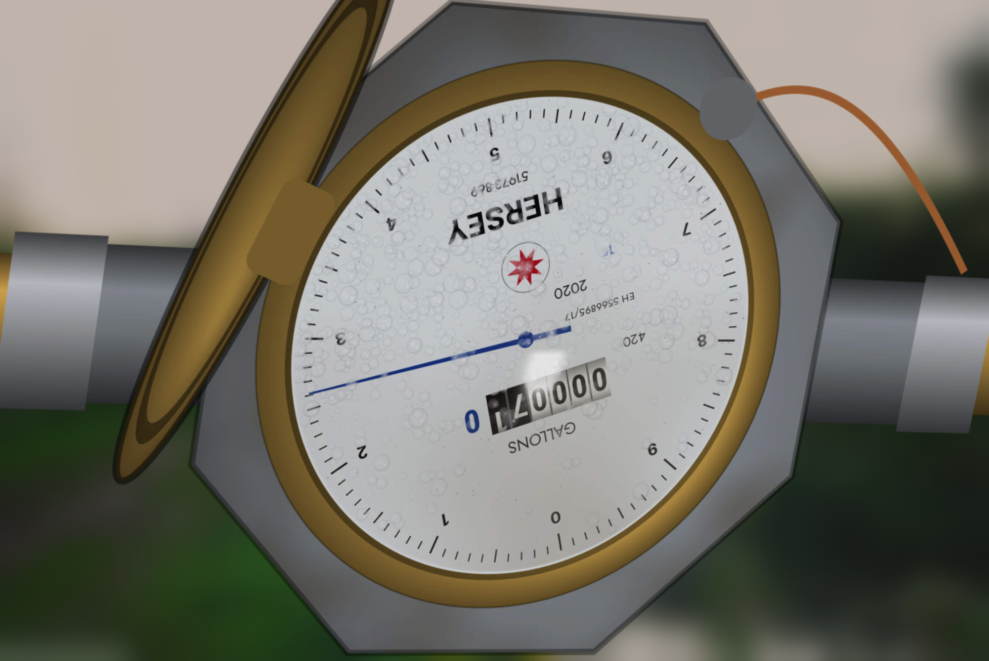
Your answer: {"value": 712.6, "unit": "gal"}
